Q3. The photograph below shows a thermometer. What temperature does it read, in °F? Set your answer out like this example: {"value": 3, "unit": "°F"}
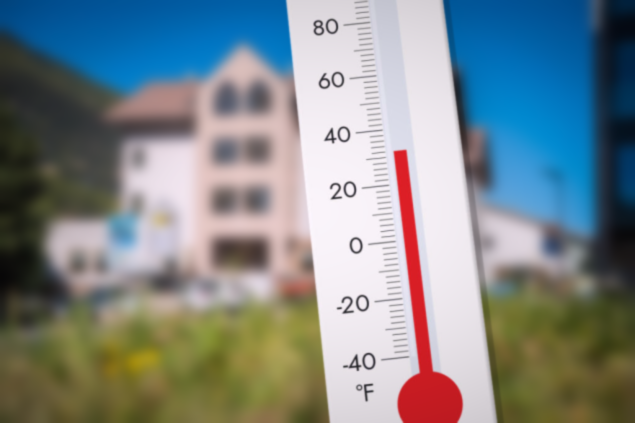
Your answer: {"value": 32, "unit": "°F"}
